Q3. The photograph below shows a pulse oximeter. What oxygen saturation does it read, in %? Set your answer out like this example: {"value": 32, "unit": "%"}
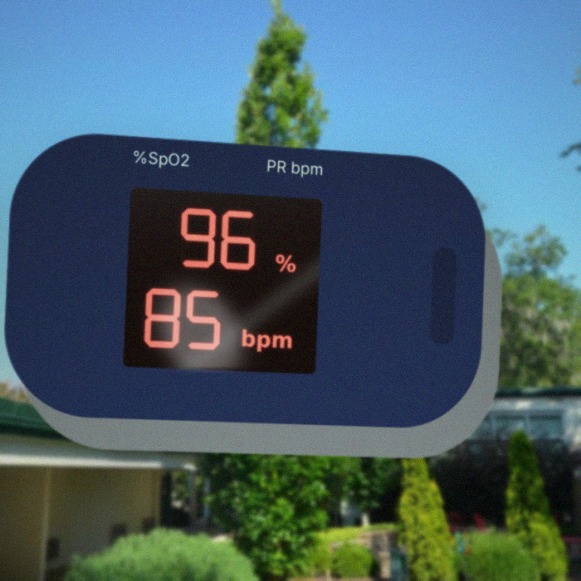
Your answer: {"value": 96, "unit": "%"}
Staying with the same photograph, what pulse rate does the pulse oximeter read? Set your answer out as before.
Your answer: {"value": 85, "unit": "bpm"}
